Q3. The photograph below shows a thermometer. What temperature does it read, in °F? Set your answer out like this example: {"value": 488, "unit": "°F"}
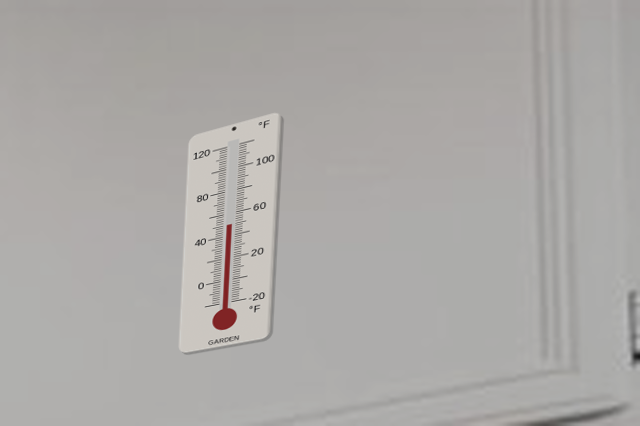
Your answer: {"value": 50, "unit": "°F"}
